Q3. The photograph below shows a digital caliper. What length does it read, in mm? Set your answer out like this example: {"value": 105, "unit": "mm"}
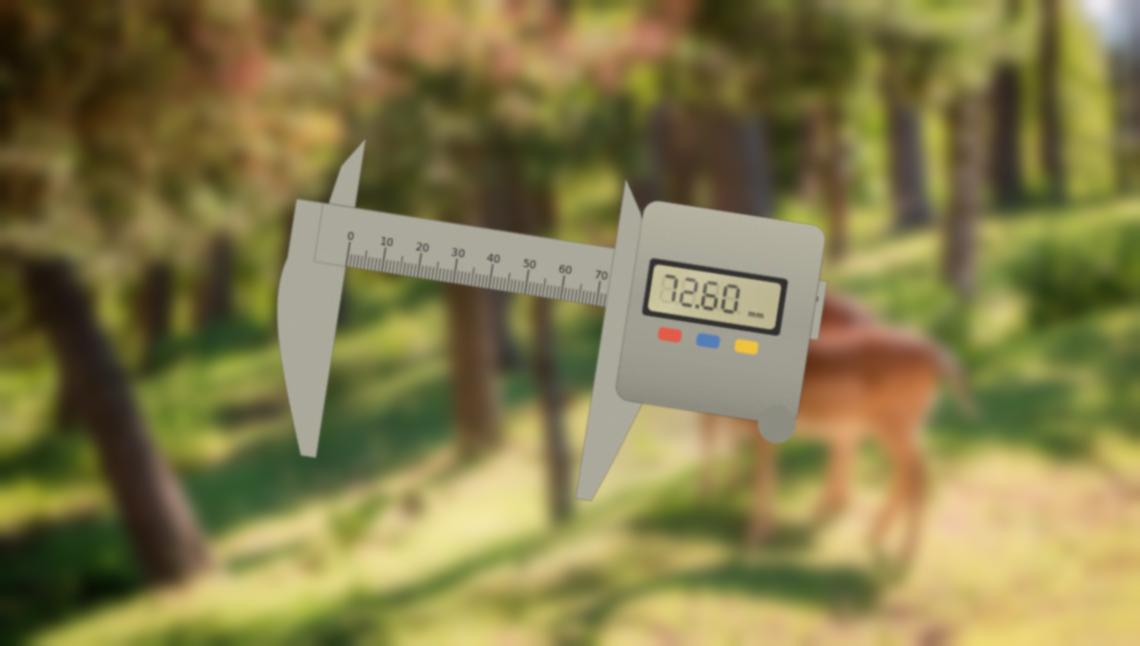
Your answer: {"value": 72.60, "unit": "mm"}
